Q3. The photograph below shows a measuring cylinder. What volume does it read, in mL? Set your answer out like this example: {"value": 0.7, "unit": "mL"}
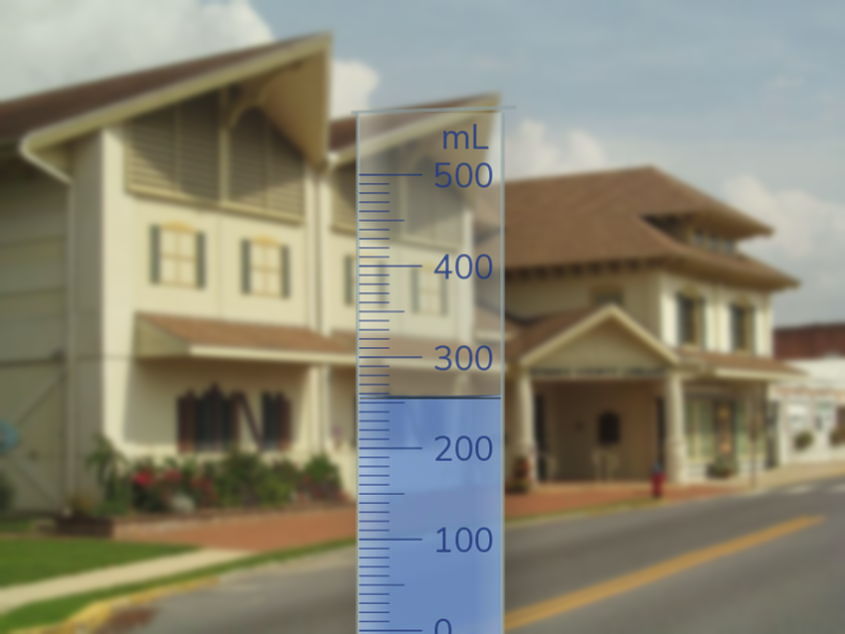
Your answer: {"value": 255, "unit": "mL"}
